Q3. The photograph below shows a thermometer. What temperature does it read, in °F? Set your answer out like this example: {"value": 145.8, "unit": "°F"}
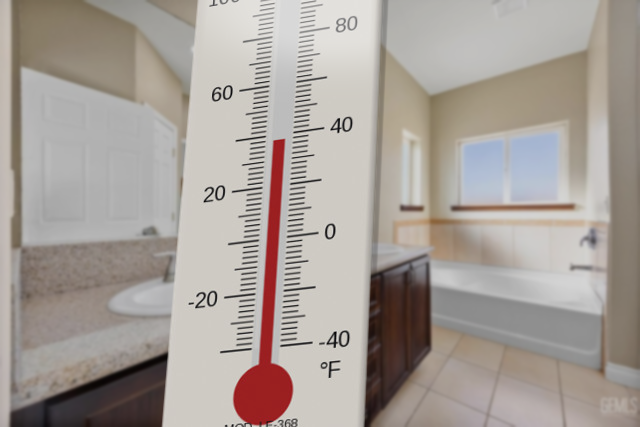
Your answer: {"value": 38, "unit": "°F"}
